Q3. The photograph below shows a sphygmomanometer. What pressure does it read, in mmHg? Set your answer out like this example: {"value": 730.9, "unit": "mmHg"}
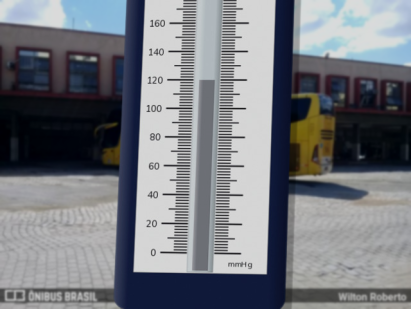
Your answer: {"value": 120, "unit": "mmHg"}
